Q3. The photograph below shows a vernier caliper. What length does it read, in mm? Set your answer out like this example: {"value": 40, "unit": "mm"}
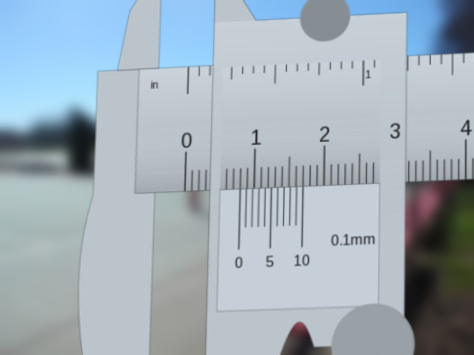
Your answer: {"value": 8.0, "unit": "mm"}
